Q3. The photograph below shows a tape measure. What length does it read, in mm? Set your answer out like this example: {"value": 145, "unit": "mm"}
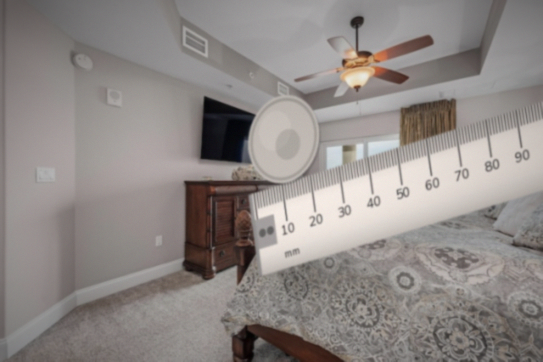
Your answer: {"value": 25, "unit": "mm"}
